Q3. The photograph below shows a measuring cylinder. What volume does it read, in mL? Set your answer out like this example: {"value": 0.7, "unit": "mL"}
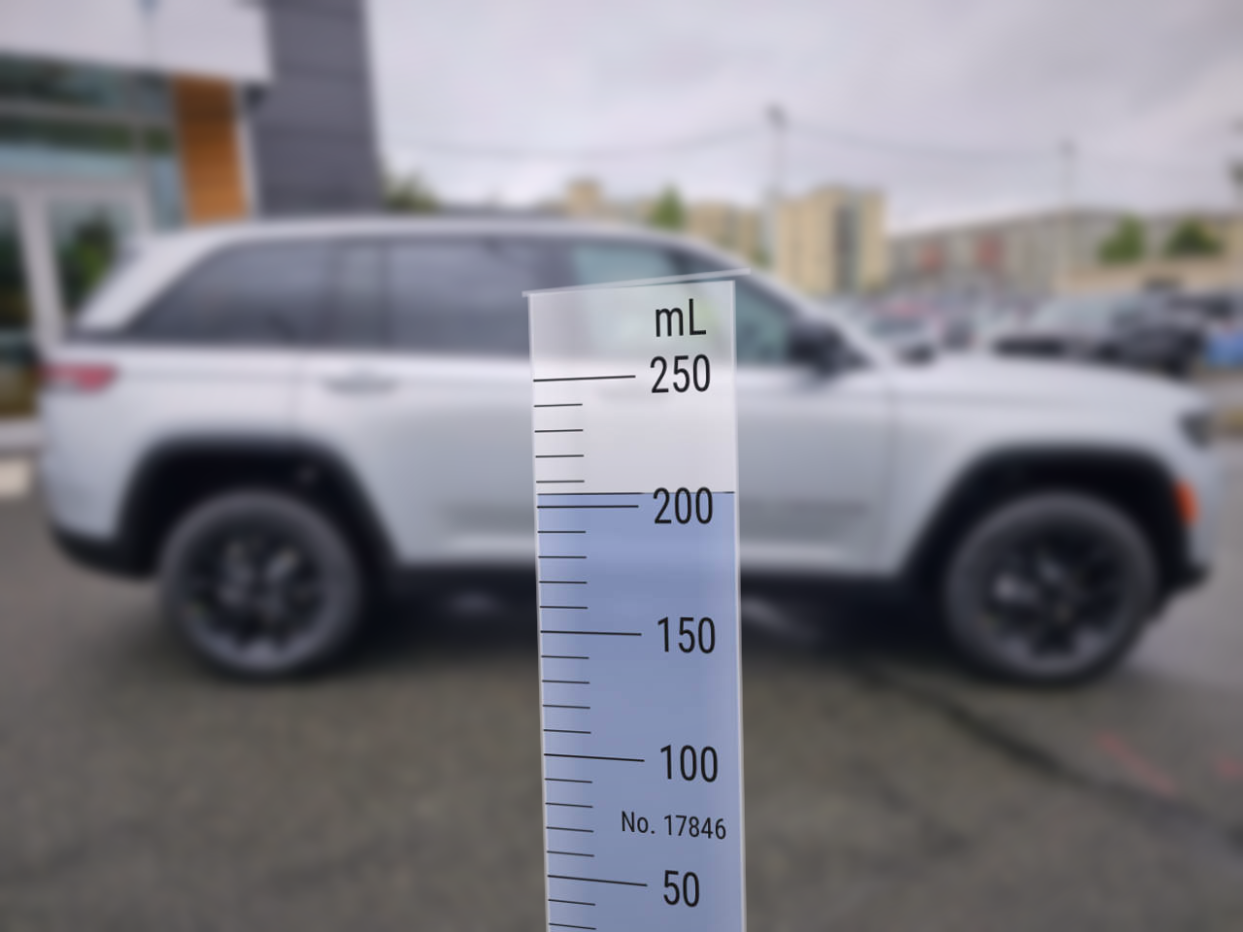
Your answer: {"value": 205, "unit": "mL"}
